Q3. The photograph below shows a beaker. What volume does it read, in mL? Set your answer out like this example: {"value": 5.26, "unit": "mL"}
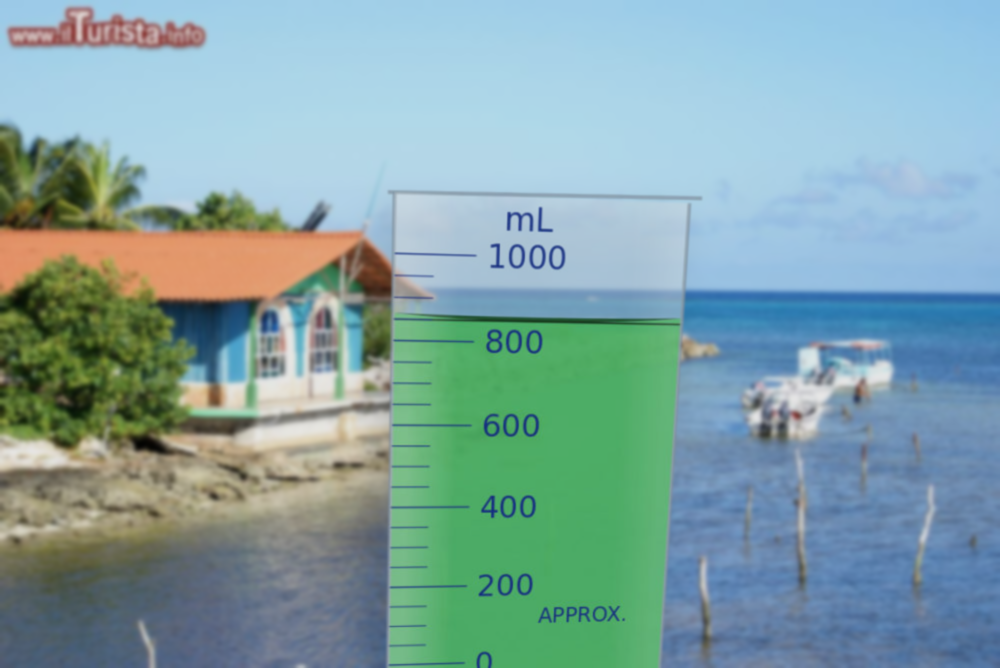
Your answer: {"value": 850, "unit": "mL"}
